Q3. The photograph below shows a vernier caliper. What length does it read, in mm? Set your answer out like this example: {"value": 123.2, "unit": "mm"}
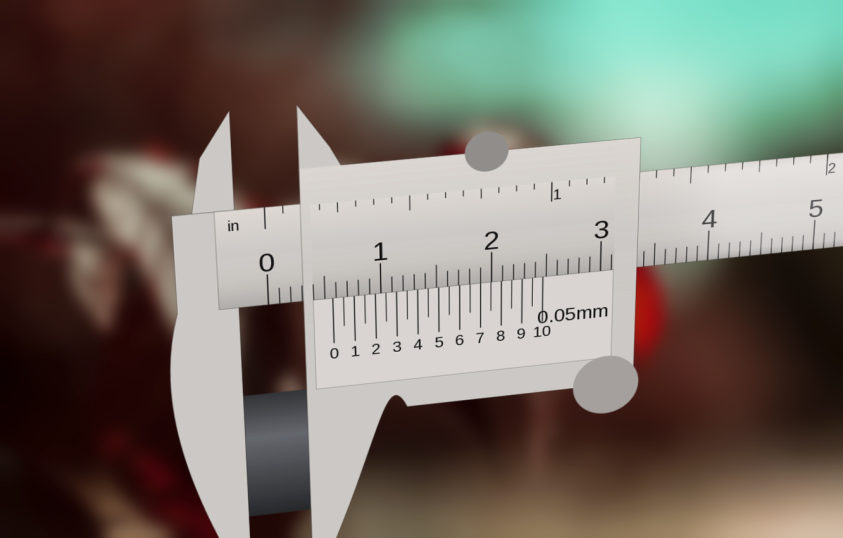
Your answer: {"value": 5.7, "unit": "mm"}
